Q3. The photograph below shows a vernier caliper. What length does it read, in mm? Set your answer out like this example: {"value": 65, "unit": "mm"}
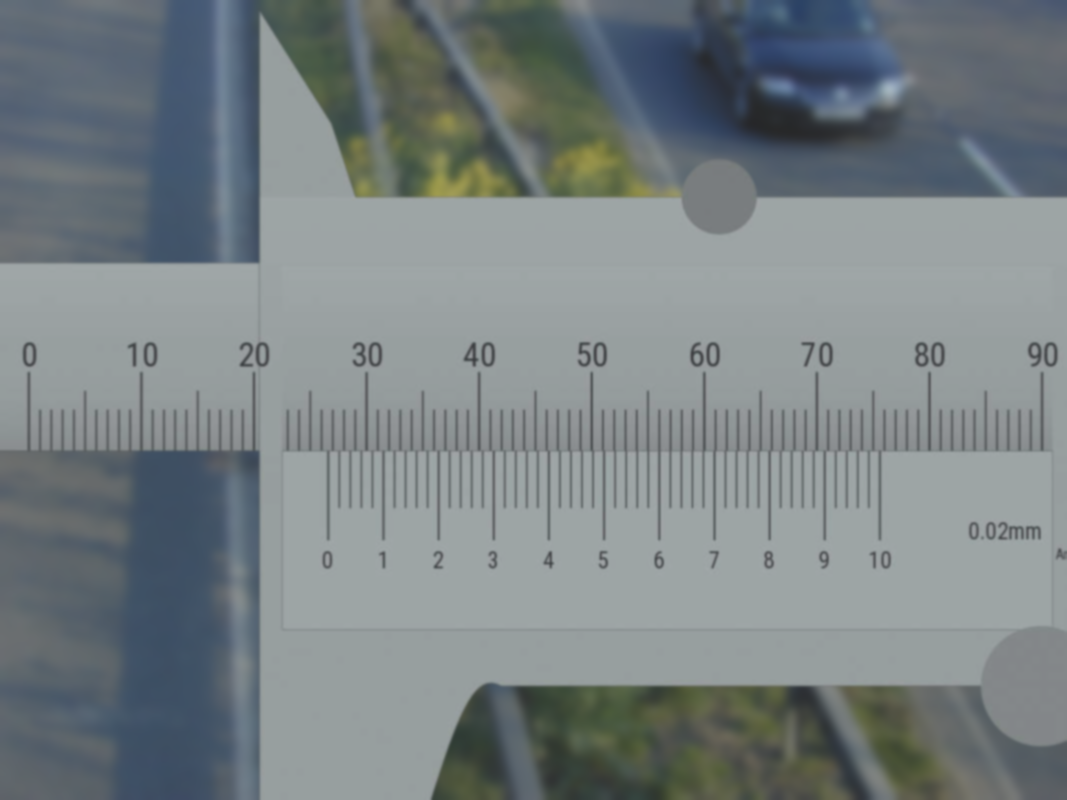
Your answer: {"value": 26.6, "unit": "mm"}
